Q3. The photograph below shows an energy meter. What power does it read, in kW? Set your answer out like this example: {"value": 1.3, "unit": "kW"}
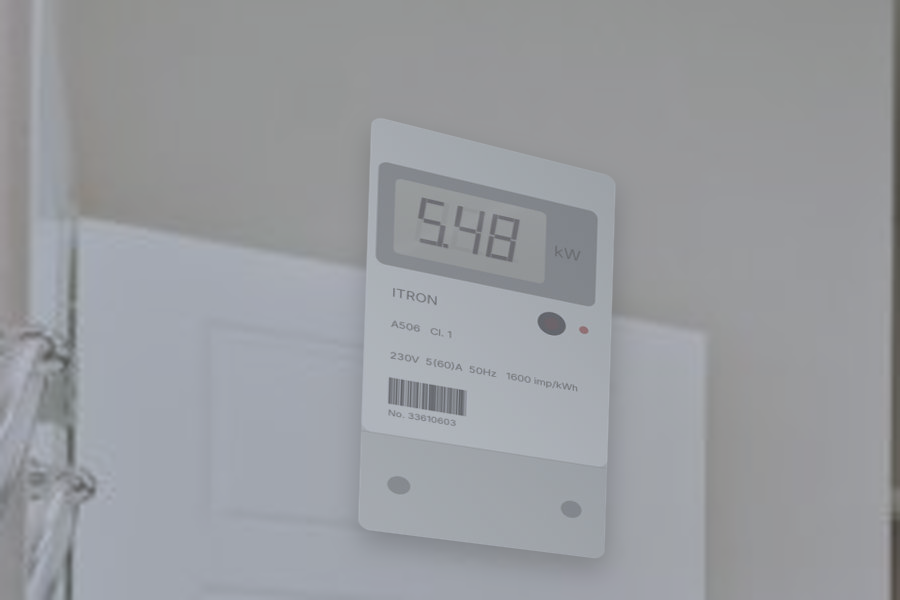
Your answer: {"value": 5.48, "unit": "kW"}
